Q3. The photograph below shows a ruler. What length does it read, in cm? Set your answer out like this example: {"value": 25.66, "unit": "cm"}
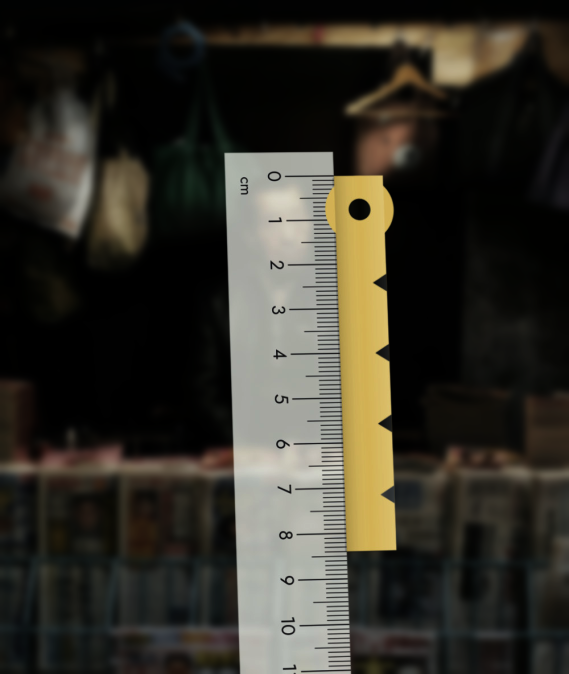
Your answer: {"value": 8.4, "unit": "cm"}
